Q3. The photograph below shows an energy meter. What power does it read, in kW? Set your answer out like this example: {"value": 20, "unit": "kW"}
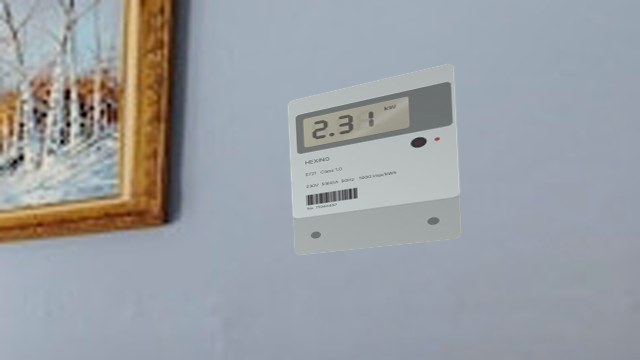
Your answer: {"value": 2.31, "unit": "kW"}
